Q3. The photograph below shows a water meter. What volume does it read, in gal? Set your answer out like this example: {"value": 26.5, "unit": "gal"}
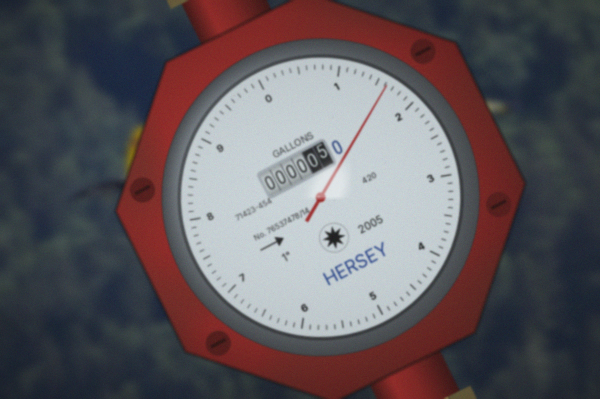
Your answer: {"value": 51.6, "unit": "gal"}
